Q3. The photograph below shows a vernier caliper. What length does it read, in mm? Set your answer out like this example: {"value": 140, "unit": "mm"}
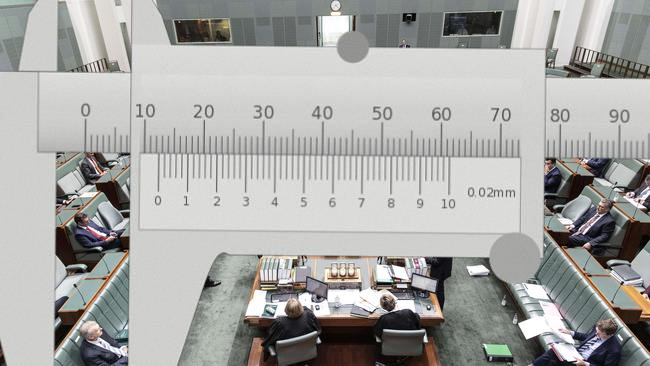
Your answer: {"value": 12.4, "unit": "mm"}
